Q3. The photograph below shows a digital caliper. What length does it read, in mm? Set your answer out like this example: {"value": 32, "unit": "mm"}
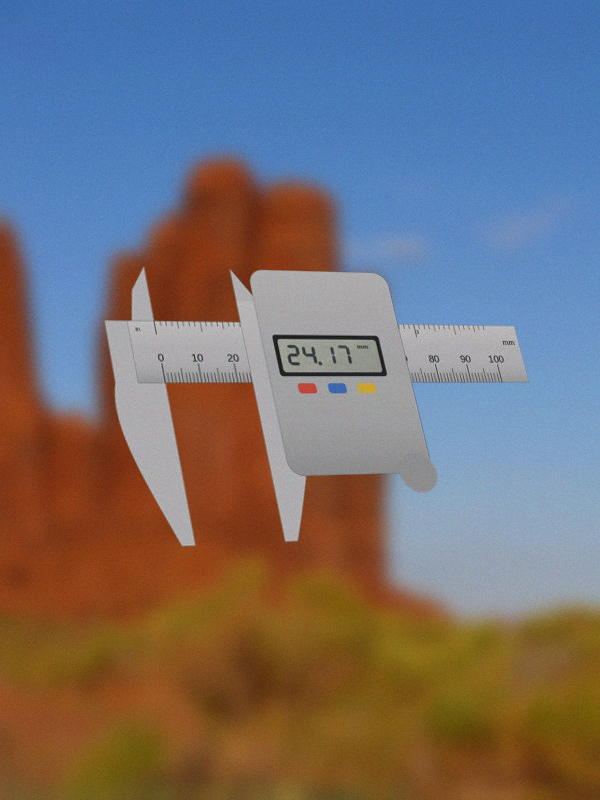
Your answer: {"value": 24.17, "unit": "mm"}
